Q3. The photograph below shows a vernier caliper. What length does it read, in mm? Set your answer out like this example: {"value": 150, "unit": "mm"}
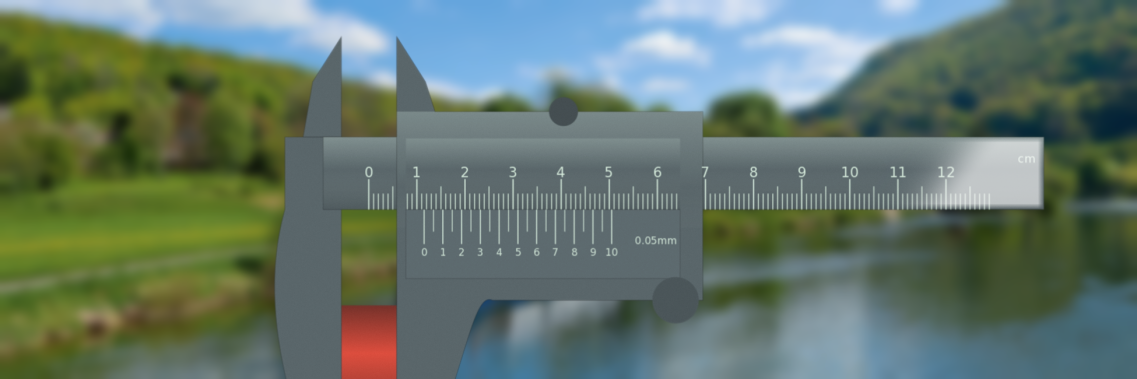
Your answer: {"value": 11.5, "unit": "mm"}
